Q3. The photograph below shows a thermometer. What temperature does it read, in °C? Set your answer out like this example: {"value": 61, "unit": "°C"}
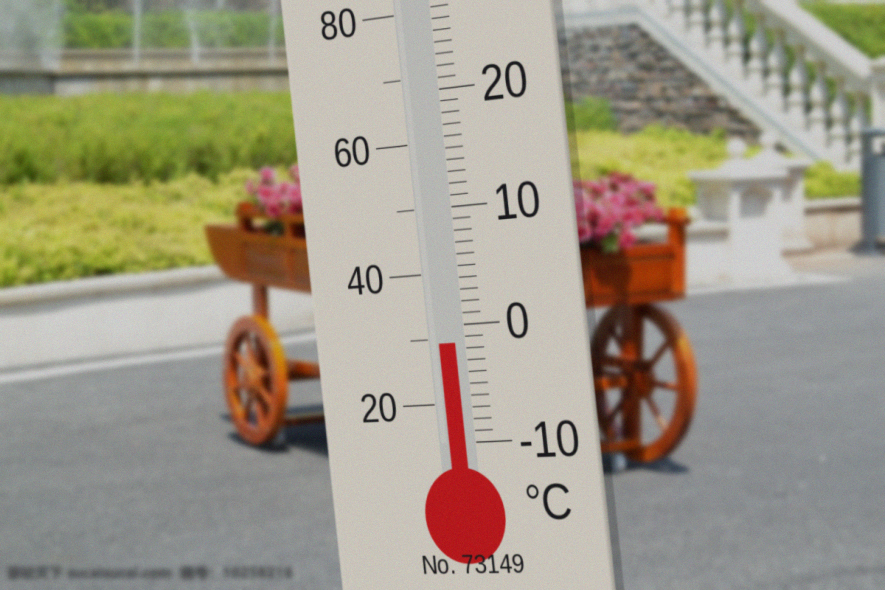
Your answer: {"value": -1.5, "unit": "°C"}
